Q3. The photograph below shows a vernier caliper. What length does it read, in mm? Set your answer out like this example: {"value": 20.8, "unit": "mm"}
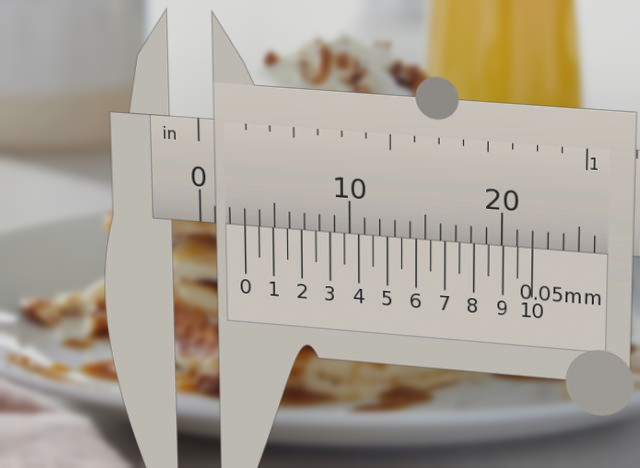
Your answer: {"value": 3.0, "unit": "mm"}
